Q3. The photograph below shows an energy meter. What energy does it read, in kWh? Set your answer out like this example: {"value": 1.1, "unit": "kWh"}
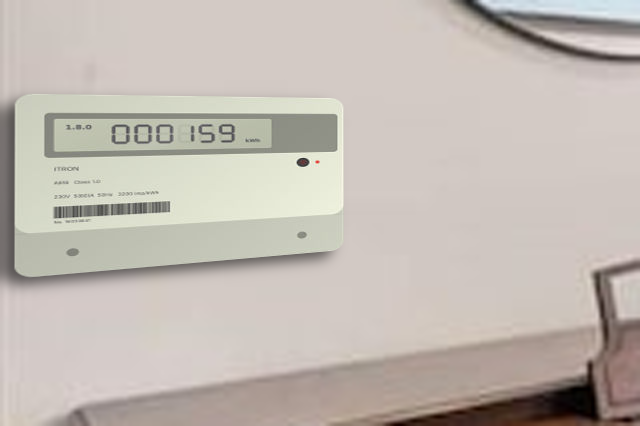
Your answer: {"value": 159, "unit": "kWh"}
